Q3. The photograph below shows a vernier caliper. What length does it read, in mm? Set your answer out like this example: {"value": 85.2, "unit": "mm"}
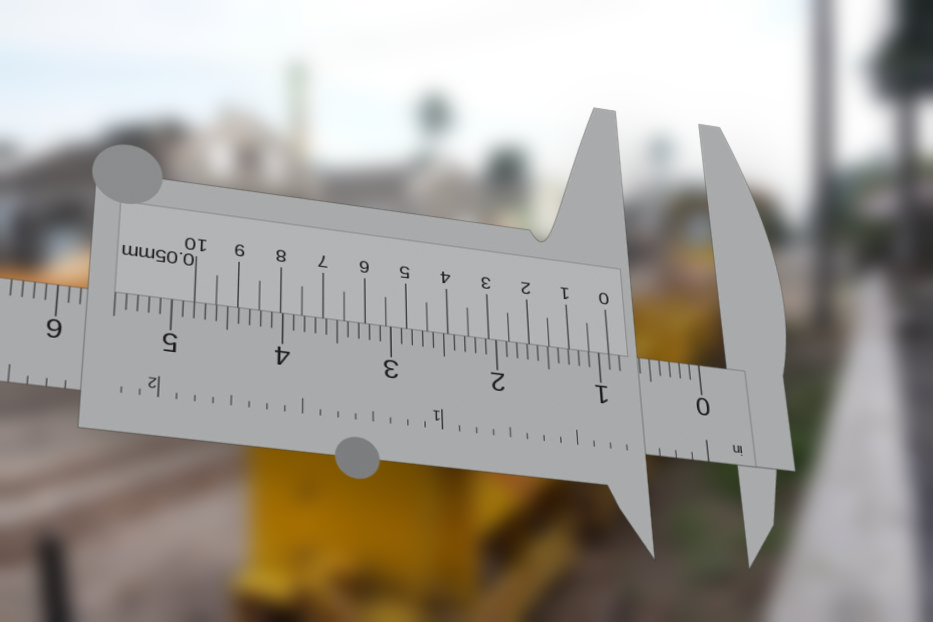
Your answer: {"value": 9.0, "unit": "mm"}
